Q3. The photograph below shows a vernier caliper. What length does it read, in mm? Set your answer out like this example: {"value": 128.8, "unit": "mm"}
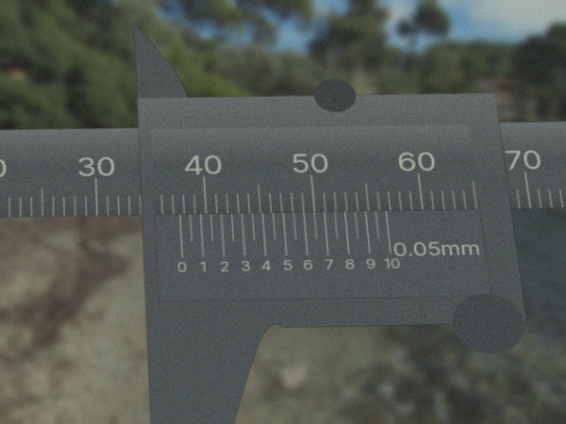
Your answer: {"value": 37.6, "unit": "mm"}
